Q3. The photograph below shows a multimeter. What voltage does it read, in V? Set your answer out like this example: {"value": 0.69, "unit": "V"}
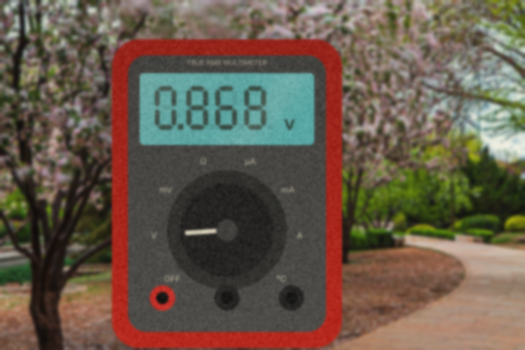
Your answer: {"value": 0.868, "unit": "V"}
